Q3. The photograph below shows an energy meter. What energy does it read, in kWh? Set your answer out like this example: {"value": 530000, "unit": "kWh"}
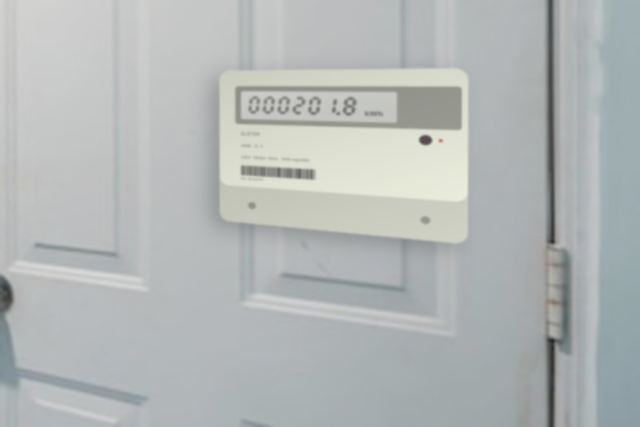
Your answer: {"value": 201.8, "unit": "kWh"}
